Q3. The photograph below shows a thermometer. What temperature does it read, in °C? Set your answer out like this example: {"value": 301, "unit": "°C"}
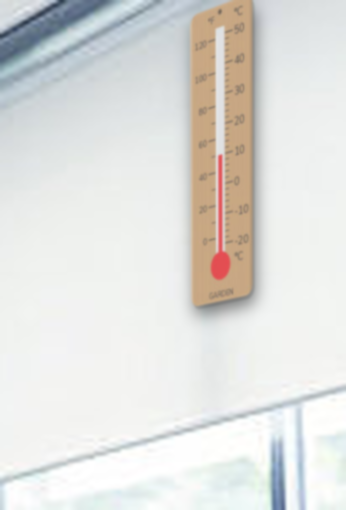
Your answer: {"value": 10, "unit": "°C"}
